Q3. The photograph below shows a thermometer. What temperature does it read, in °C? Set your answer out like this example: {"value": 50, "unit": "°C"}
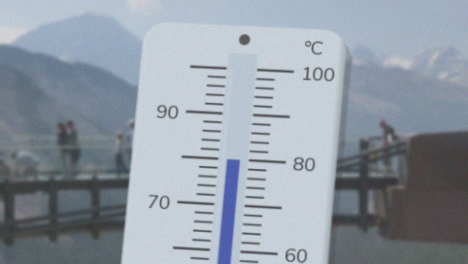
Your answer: {"value": 80, "unit": "°C"}
